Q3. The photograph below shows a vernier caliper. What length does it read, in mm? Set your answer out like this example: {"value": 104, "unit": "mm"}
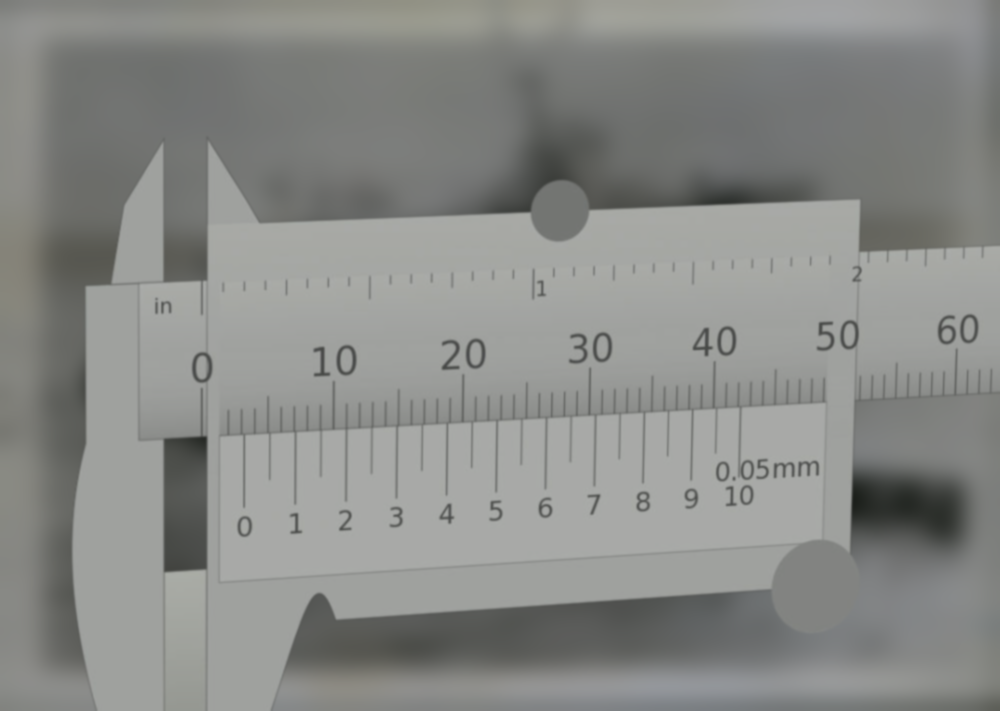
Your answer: {"value": 3.2, "unit": "mm"}
